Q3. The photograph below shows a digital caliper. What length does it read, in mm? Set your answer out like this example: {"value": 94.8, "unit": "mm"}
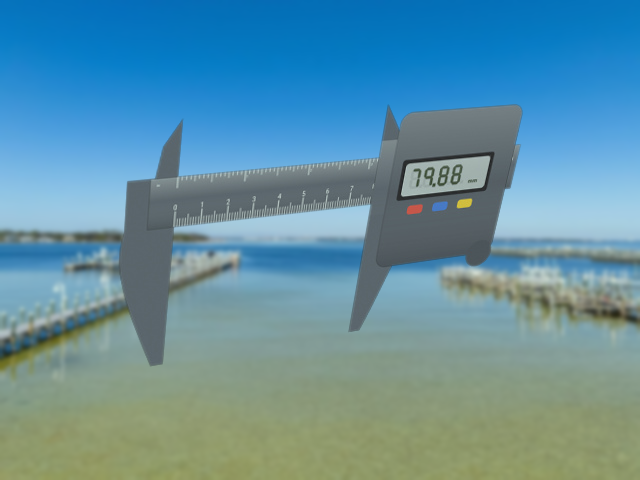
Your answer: {"value": 79.88, "unit": "mm"}
